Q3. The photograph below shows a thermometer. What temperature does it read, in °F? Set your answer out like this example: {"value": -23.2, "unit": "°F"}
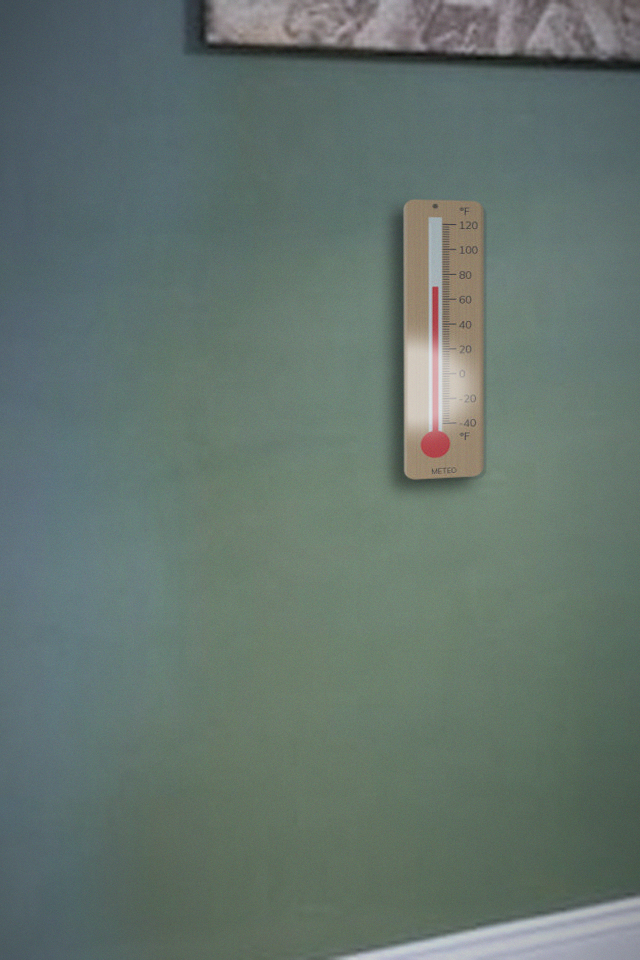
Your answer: {"value": 70, "unit": "°F"}
